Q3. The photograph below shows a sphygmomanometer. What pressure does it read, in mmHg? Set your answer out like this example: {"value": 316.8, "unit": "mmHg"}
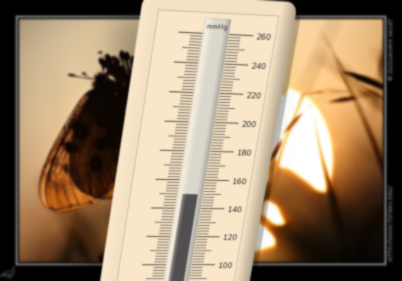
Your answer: {"value": 150, "unit": "mmHg"}
